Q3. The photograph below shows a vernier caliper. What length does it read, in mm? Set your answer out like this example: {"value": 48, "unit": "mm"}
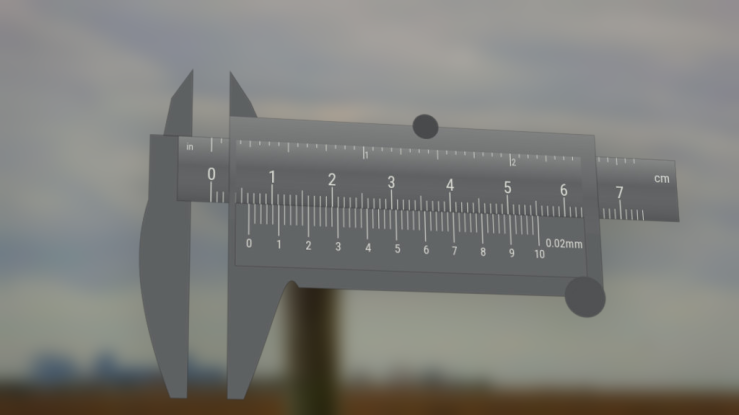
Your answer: {"value": 6.2, "unit": "mm"}
